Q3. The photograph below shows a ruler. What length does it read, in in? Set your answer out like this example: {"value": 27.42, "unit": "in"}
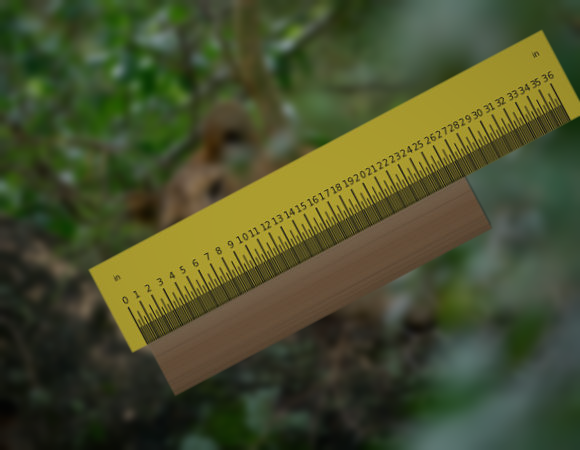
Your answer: {"value": 27, "unit": "in"}
